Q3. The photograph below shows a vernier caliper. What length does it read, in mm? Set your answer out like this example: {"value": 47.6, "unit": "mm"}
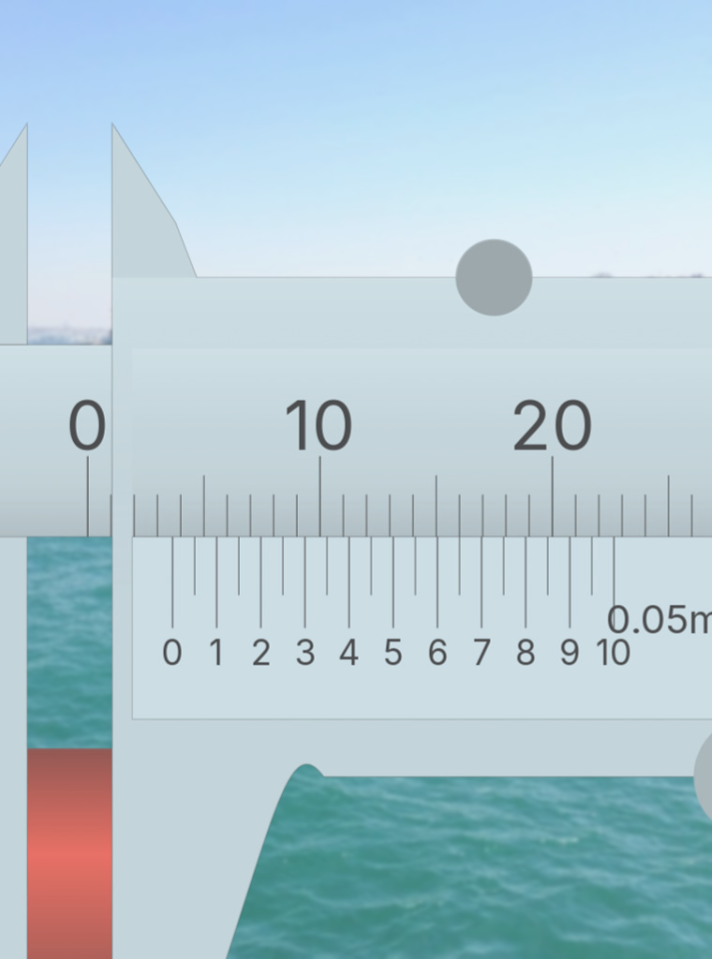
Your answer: {"value": 3.65, "unit": "mm"}
